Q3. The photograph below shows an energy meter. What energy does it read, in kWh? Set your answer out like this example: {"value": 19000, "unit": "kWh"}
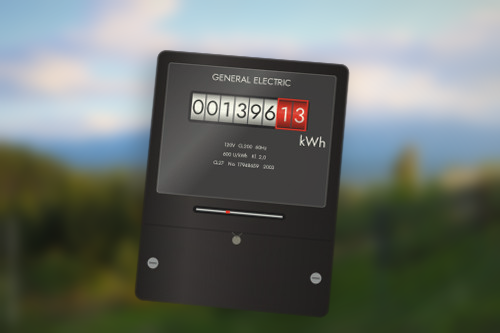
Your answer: {"value": 1396.13, "unit": "kWh"}
